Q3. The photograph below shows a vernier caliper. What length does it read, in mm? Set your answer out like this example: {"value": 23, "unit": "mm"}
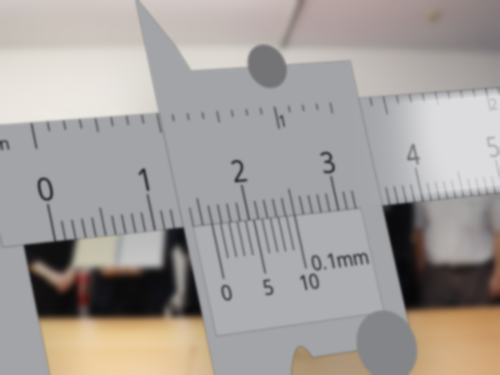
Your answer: {"value": 16.0, "unit": "mm"}
